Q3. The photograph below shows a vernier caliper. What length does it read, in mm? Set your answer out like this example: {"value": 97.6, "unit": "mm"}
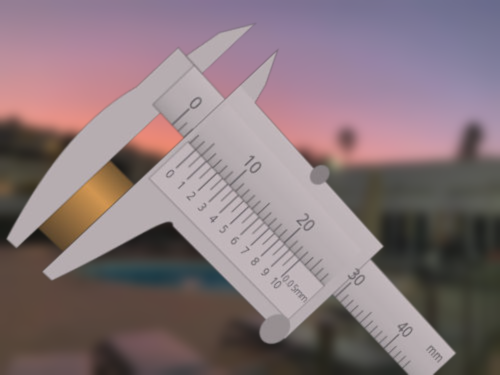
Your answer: {"value": 4.0, "unit": "mm"}
